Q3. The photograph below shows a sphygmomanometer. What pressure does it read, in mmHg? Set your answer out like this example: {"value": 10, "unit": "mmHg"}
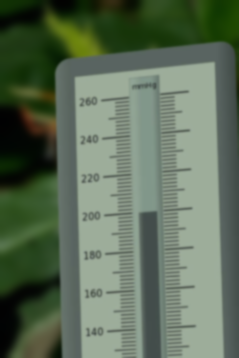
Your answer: {"value": 200, "unit": "mmHg"}
